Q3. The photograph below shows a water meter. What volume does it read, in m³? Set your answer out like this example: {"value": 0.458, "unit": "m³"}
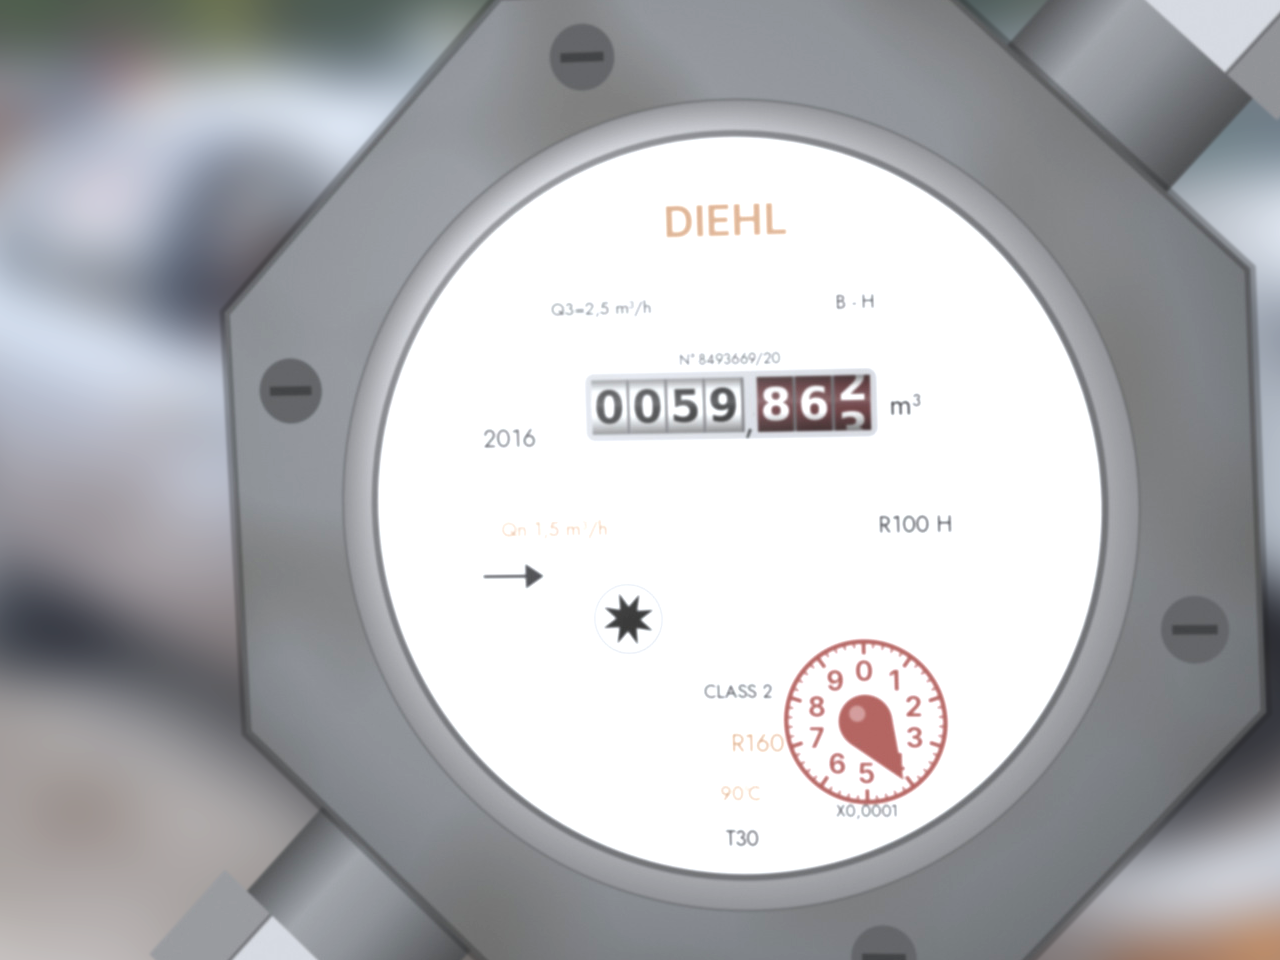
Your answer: {"value": 59.8624, "unit": "m³"}
